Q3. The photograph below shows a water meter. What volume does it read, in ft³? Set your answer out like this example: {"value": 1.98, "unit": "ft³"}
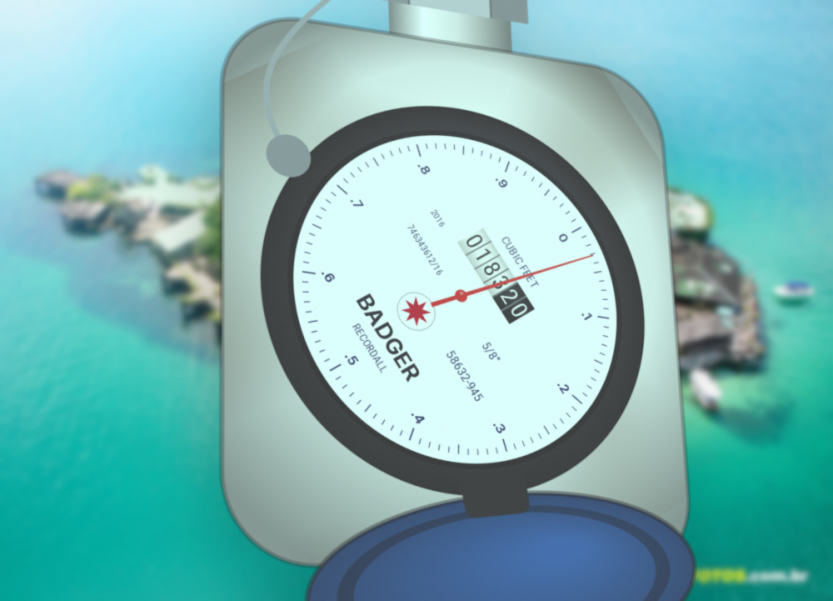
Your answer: {"value": 18320.03, "unit": "ft³"}
